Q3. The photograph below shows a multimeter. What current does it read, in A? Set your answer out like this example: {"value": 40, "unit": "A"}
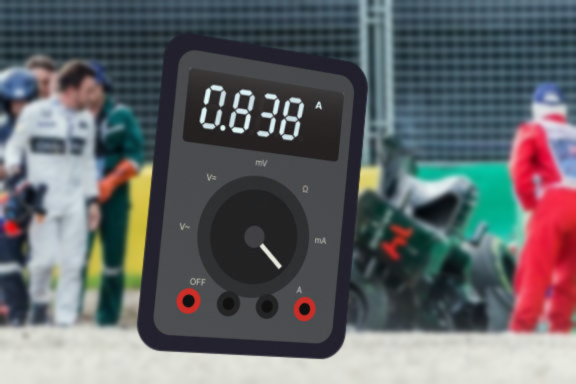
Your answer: {"value": 0.838, "unit": "A"}
